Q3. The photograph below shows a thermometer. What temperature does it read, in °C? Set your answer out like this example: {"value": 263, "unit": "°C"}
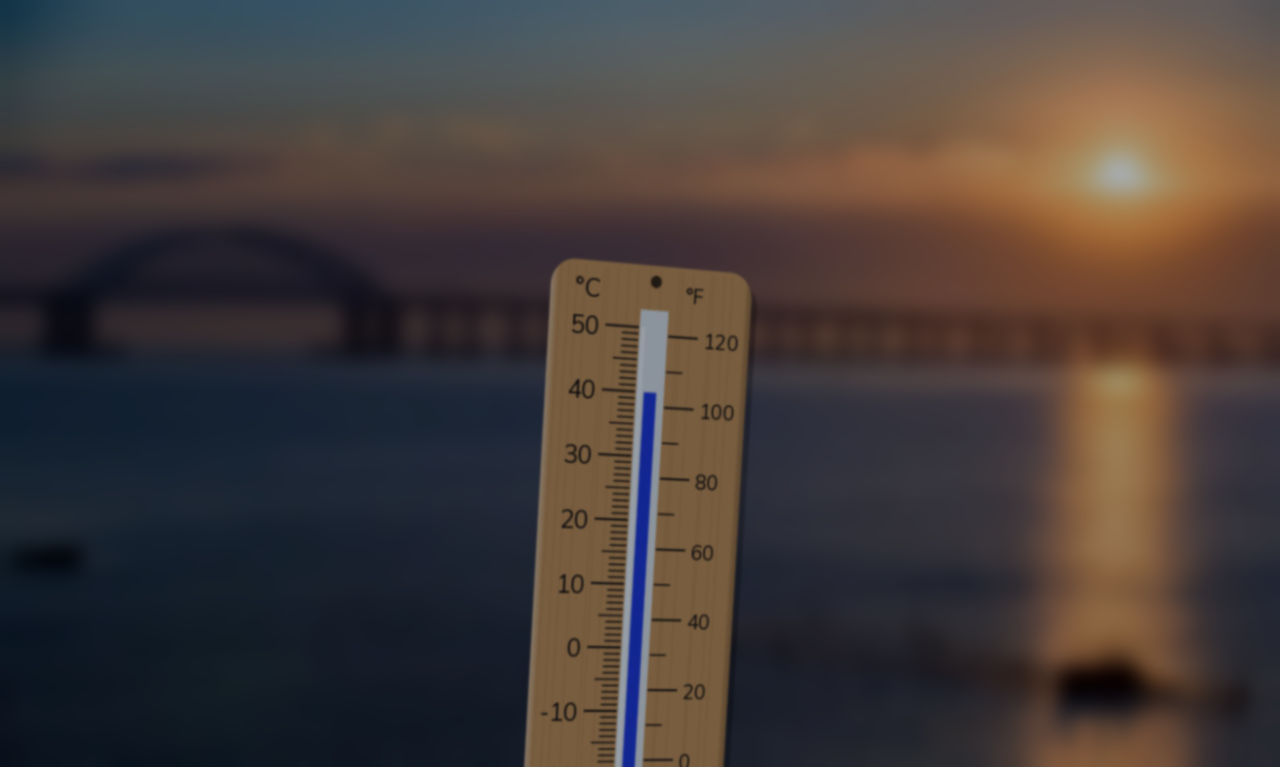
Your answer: {"value": 40, "unit": "°C"}
